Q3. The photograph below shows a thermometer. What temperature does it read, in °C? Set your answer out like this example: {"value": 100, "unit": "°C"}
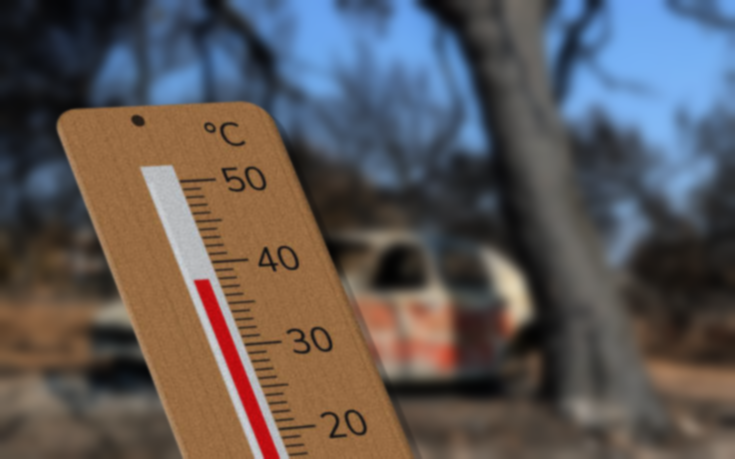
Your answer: {"value": 38, "unit": "°C"}
